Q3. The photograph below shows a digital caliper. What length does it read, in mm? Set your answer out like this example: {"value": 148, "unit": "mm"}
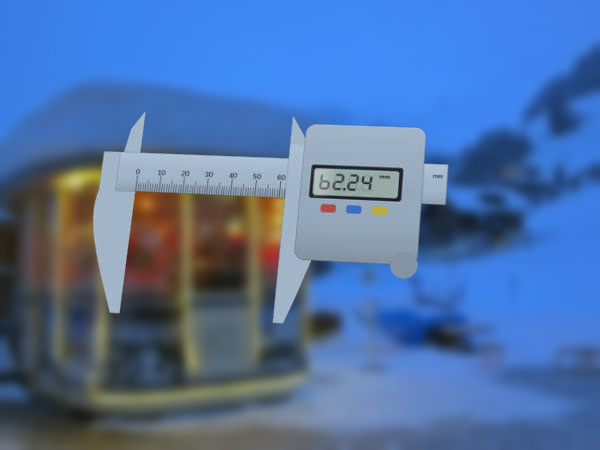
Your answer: {"value": 62.24, "unit": "mm"}
